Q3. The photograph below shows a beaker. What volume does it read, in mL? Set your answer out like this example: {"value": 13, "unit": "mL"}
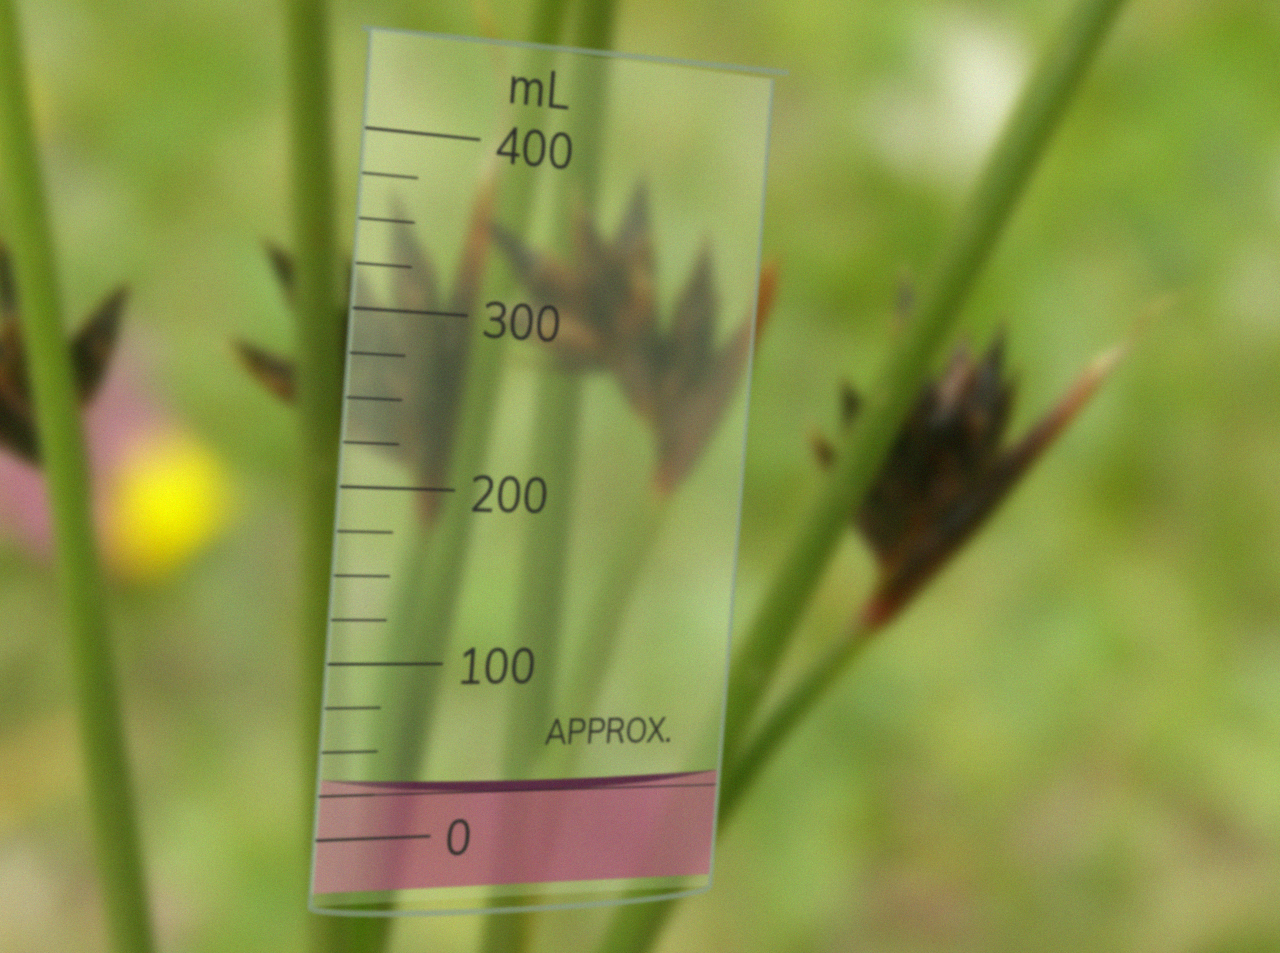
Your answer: {"value": 25, "unit": "mL"}
